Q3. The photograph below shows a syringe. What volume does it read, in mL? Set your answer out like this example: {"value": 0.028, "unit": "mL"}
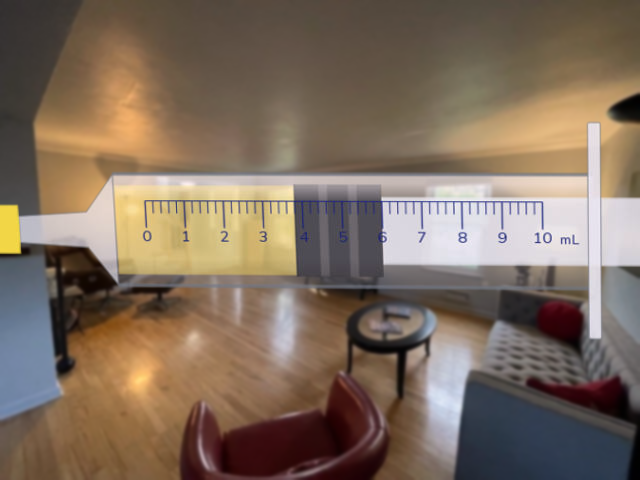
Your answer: {"value": 3.8, "unit": "mL"}
